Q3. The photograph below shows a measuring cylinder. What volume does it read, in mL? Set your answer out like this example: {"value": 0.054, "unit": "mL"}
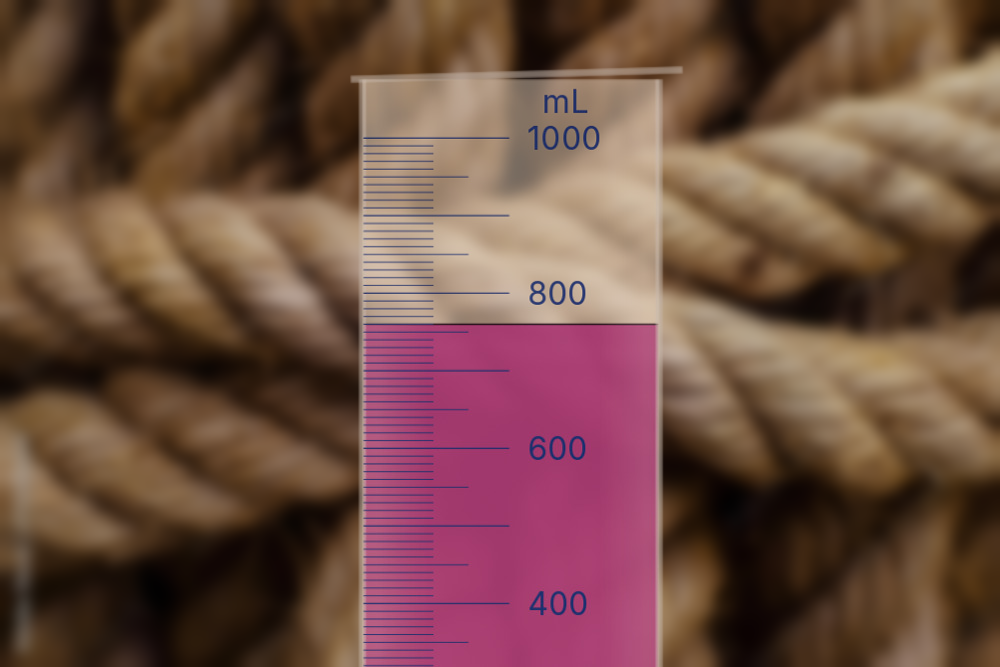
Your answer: {"value": 760, "unit": "mL"}
